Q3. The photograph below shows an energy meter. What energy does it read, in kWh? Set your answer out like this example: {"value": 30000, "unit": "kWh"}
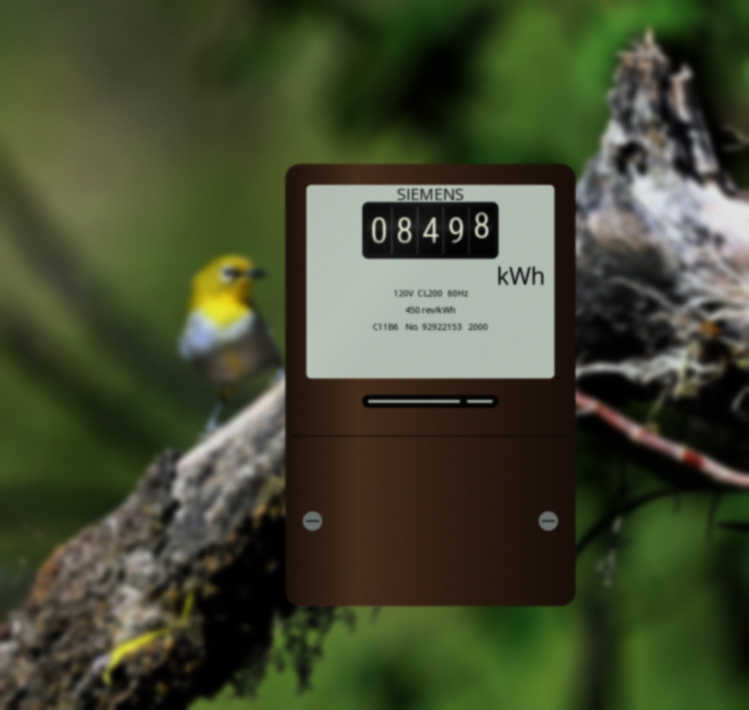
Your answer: {"value": 8498, "unit": "kWh"}
